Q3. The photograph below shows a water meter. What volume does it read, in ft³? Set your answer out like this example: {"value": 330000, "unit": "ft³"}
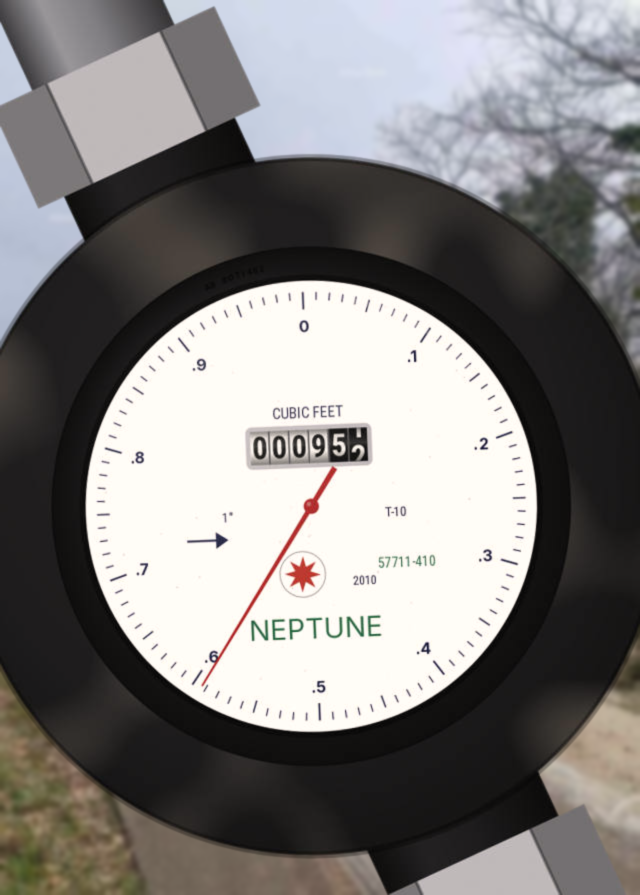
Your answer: {"value": 951.59, "unit": "ft³"}
